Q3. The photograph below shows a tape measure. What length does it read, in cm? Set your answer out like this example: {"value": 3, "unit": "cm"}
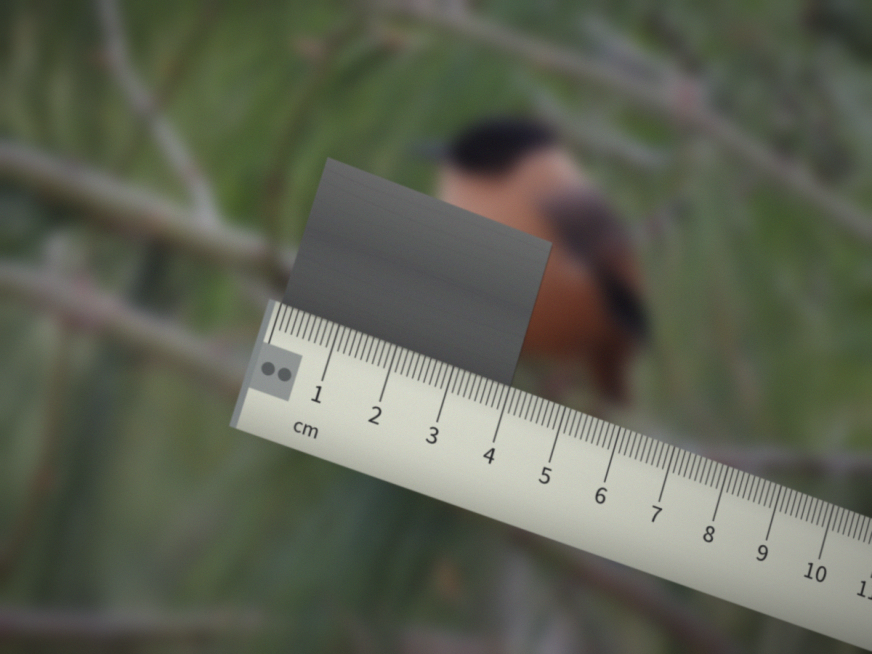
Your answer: {"value": 4, "unit": "cm"}
